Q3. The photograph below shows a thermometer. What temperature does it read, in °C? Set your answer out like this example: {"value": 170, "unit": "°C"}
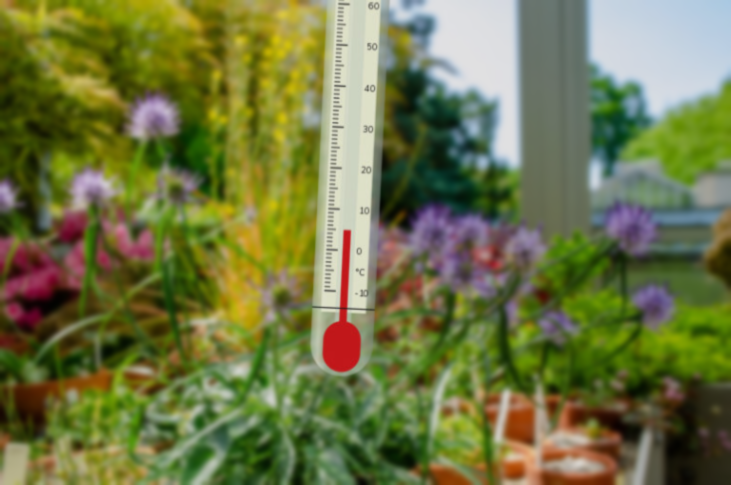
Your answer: {"value": 5, "unit": "°C"}
